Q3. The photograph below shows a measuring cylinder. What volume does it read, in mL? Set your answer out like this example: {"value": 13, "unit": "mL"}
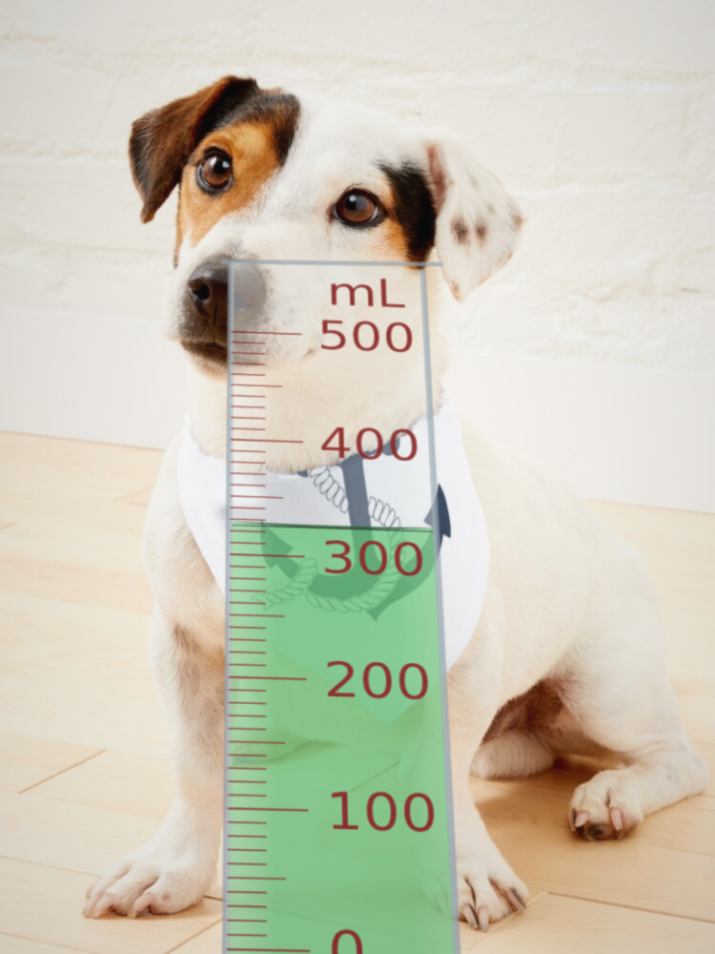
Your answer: {"value": 325, "unit": "mL"}
